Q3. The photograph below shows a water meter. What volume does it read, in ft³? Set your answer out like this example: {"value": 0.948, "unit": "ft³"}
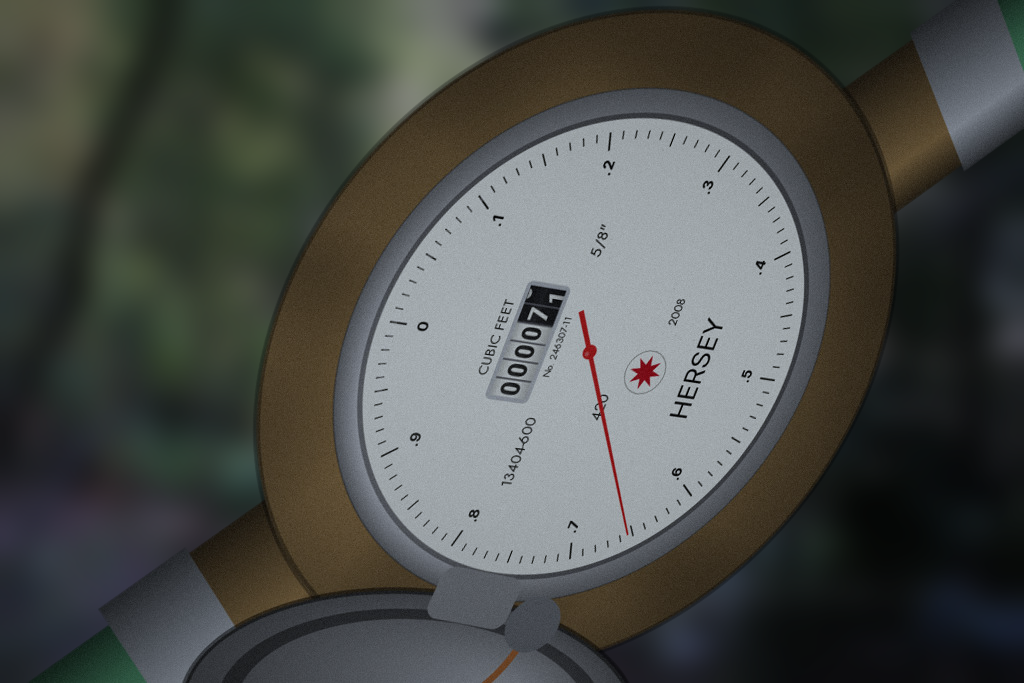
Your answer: {"value": 70.65, "unit": "ft³"}
